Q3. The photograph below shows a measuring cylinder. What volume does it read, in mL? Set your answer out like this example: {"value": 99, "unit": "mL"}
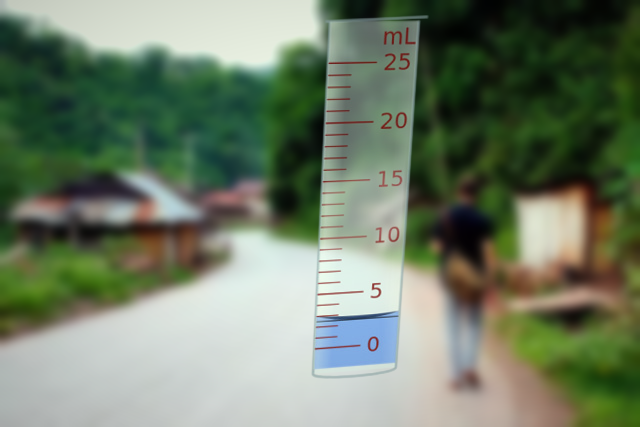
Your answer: {"value": 2.5, "unit": "mL"}
